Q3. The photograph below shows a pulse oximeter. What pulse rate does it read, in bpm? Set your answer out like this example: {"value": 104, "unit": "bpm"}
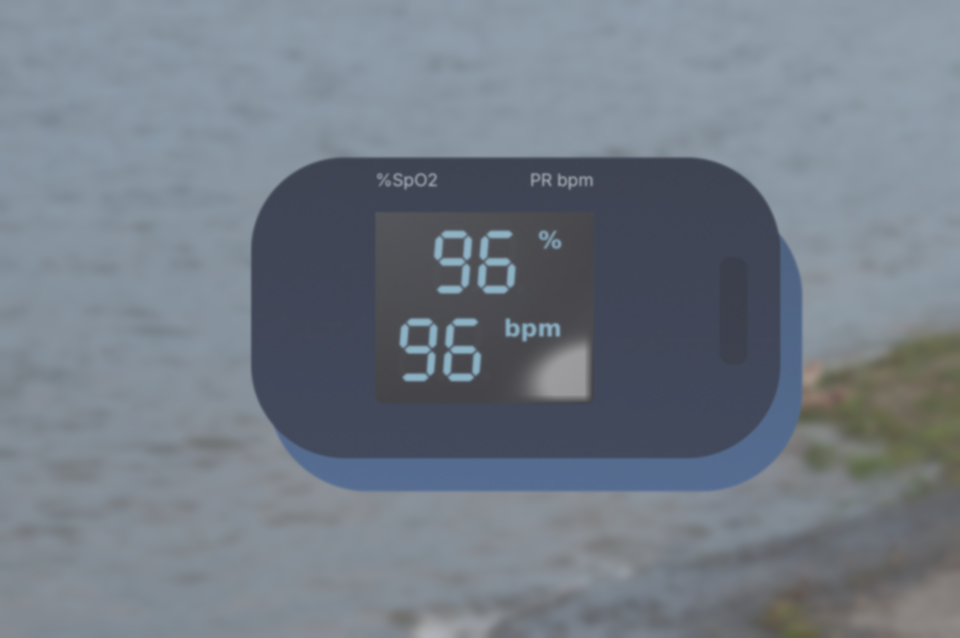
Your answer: {"value": 96, "unit": "bpm"}
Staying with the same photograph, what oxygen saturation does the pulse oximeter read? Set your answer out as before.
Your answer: {"value": 96, "unit": "%"}
